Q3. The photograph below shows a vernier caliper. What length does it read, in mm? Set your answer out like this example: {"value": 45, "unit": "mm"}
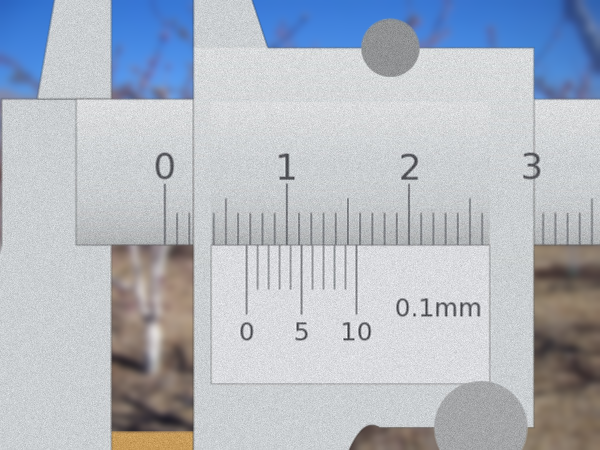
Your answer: {"value": 6.7, "unit": "mm"}
